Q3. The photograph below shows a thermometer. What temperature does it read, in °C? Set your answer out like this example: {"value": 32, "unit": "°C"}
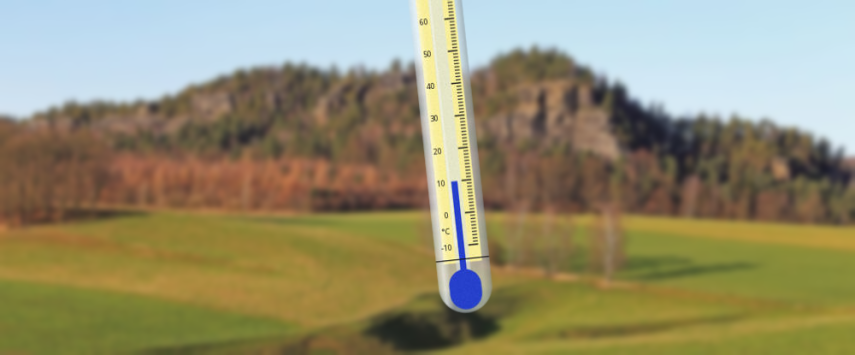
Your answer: {"value": 10, "unit": "°C"}
